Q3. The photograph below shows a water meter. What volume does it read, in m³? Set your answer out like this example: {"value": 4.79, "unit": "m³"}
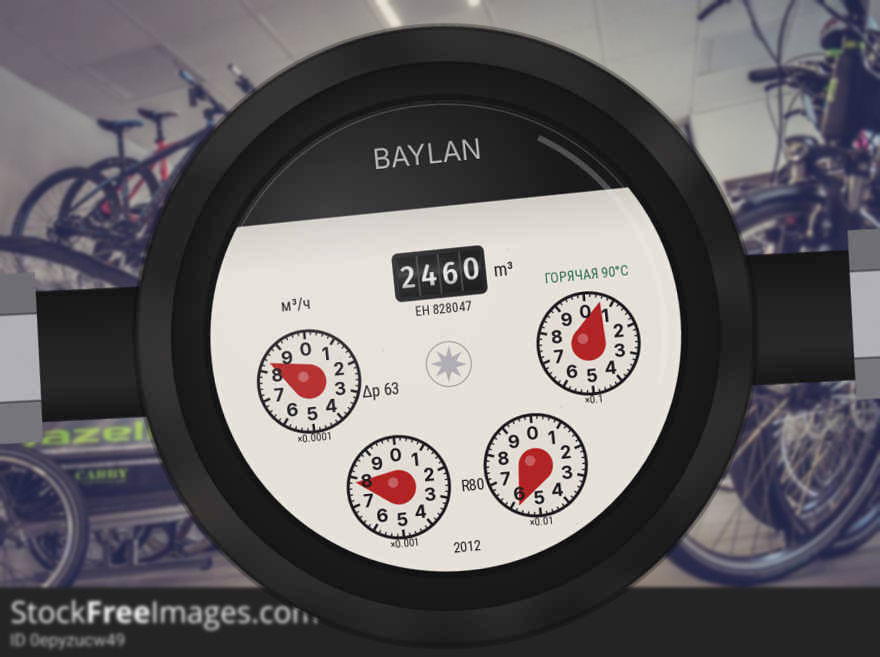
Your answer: {"value": 2460.0578, "unit": "m³"}
